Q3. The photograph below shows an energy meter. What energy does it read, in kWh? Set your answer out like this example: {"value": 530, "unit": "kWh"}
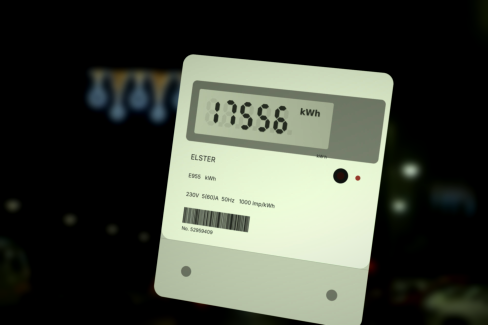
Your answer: {"value": 17556, "unit": "kWh"}
